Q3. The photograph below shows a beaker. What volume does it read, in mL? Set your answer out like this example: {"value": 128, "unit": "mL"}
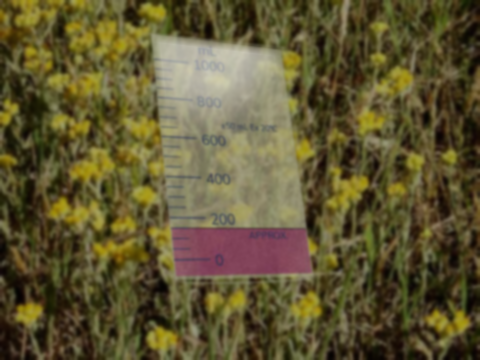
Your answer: {"value": 150, "unit": "mL"}
